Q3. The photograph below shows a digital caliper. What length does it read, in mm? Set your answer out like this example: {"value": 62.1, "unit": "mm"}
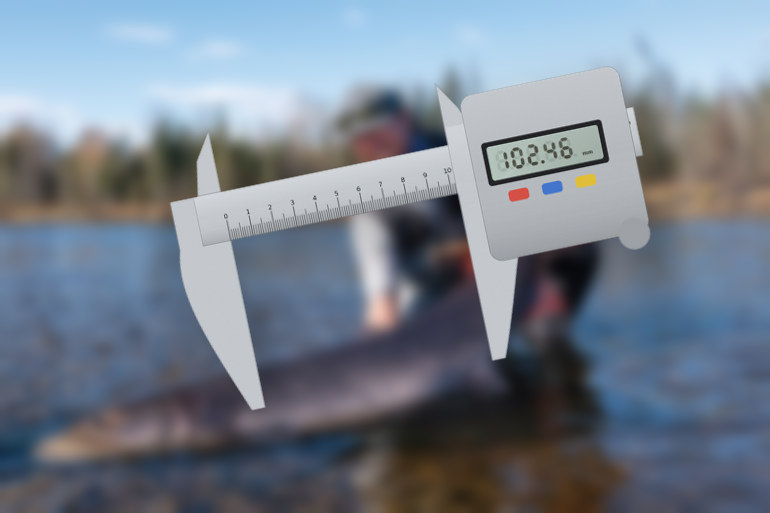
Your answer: {"value": 102.46, "unit": "mm"}
